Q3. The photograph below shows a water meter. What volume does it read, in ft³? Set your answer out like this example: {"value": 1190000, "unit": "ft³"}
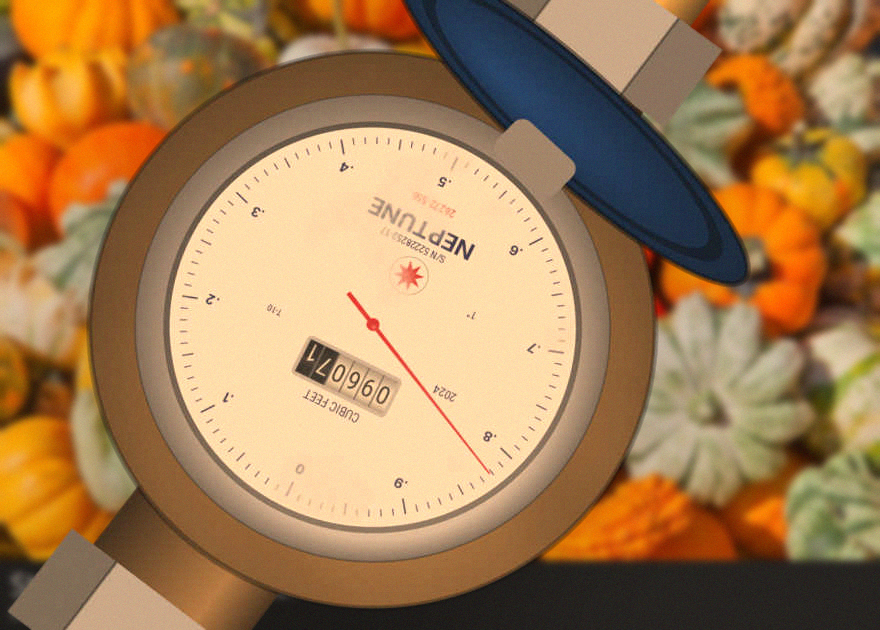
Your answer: {"value": 96070.82, "unit": "ft³"}
